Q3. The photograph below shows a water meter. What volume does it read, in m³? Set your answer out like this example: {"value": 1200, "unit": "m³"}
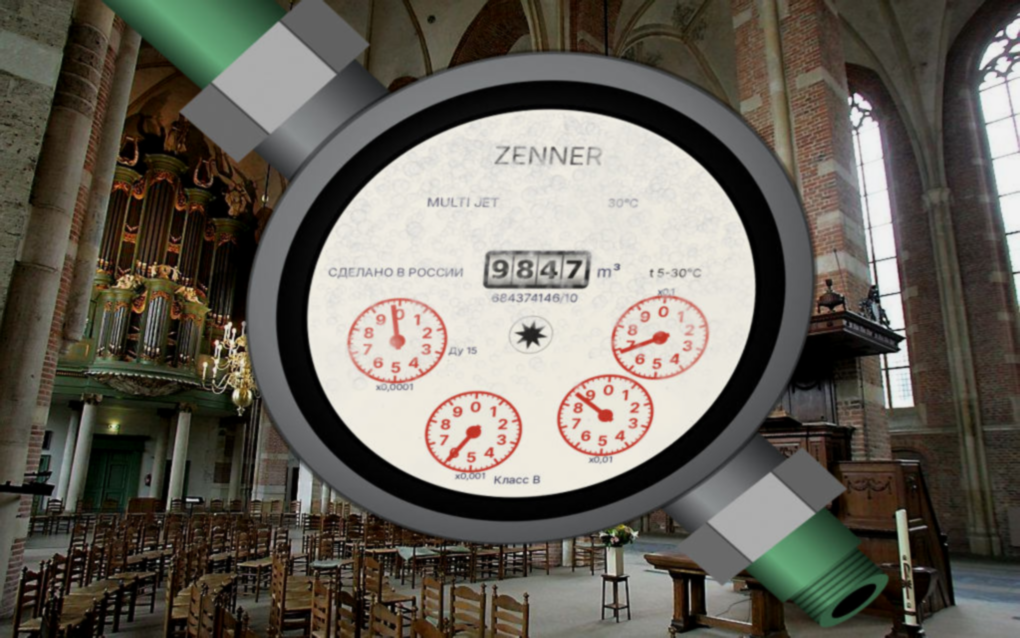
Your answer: {"value": 9847.6859, "unit": "m³"}
